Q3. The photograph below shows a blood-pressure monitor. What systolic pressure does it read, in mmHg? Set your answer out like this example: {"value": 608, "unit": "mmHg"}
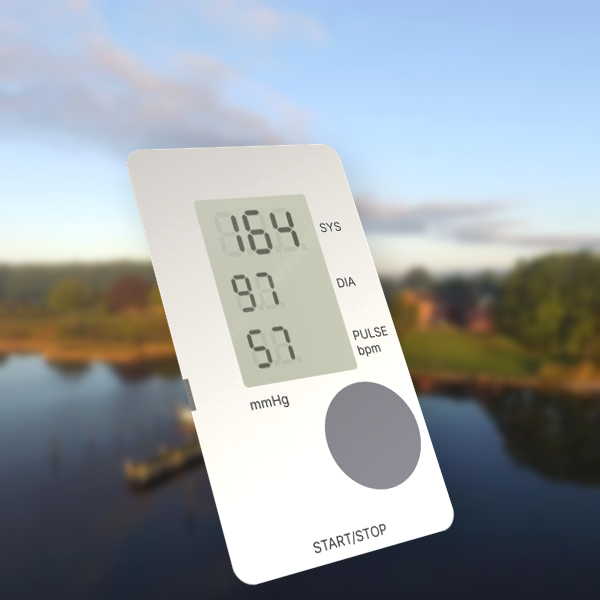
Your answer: {"value": 164, "unit": "mmHg"}
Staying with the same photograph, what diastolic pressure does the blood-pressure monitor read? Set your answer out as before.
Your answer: {"value": 97, "unit": "mmHg"}
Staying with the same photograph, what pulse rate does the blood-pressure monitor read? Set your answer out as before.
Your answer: {"value": 57, "unit": "bpm"}
